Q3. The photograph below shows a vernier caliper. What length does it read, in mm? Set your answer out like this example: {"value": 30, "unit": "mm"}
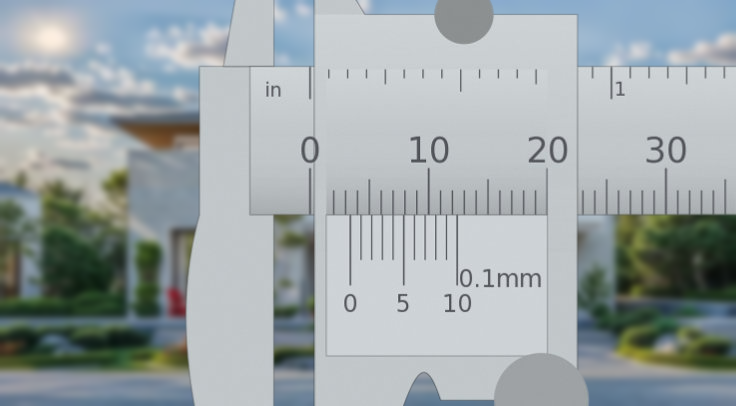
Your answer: {"value": 3.4, "unit": "mm"}
